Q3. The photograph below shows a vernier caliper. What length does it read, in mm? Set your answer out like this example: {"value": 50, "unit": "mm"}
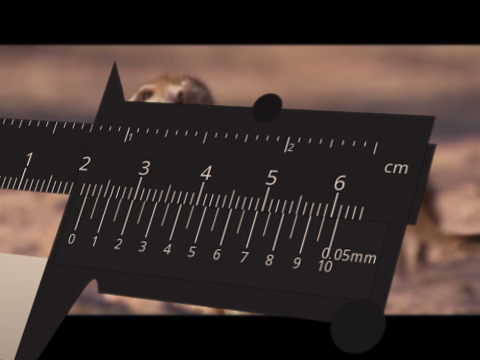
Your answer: {"value": 22.0, "unit": "mm"}
